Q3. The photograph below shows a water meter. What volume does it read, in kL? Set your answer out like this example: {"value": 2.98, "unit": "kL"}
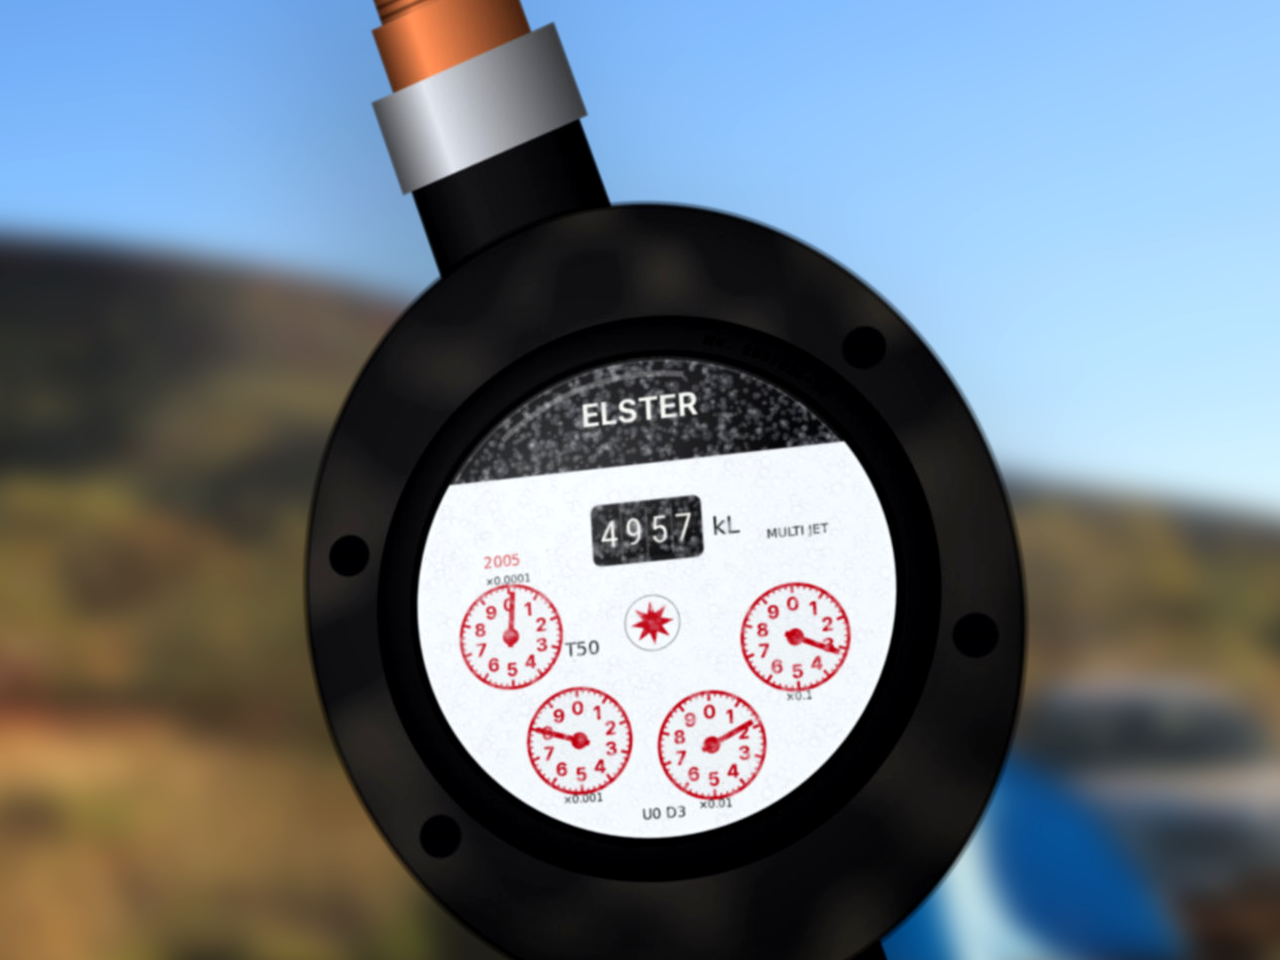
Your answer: {"value": 4957.3180, "unit": "kL"}
